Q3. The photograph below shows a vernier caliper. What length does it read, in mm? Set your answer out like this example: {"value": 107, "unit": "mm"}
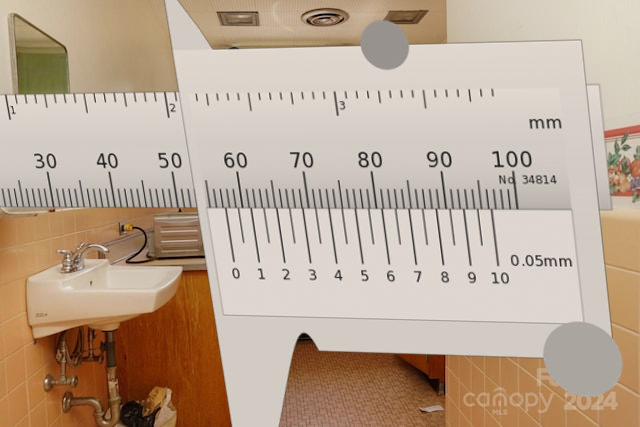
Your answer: {"value": 57.4, "unit": "mm"}
